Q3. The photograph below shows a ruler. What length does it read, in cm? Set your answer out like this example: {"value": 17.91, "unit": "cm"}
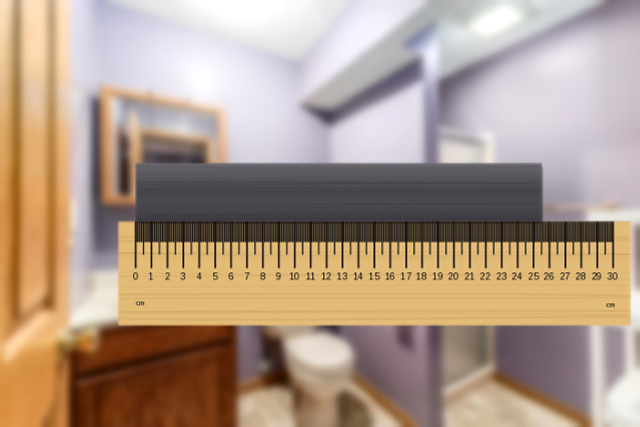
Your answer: {"value": 25.5, "unit": "cm"}
